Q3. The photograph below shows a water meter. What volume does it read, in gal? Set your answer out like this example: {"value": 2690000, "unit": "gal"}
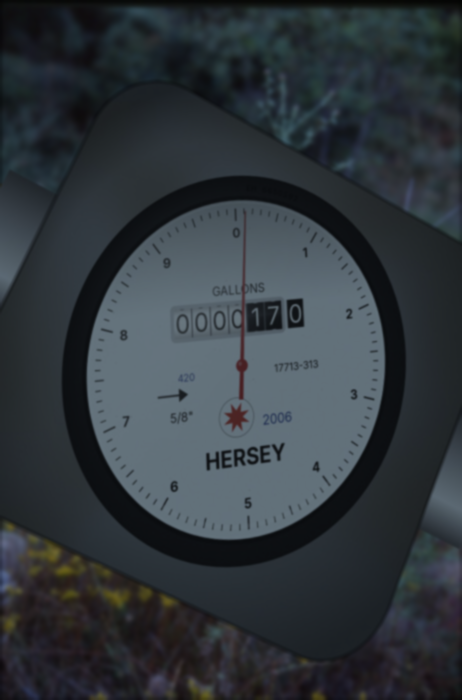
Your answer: {"value": 170.1, "unit": "gal"}
